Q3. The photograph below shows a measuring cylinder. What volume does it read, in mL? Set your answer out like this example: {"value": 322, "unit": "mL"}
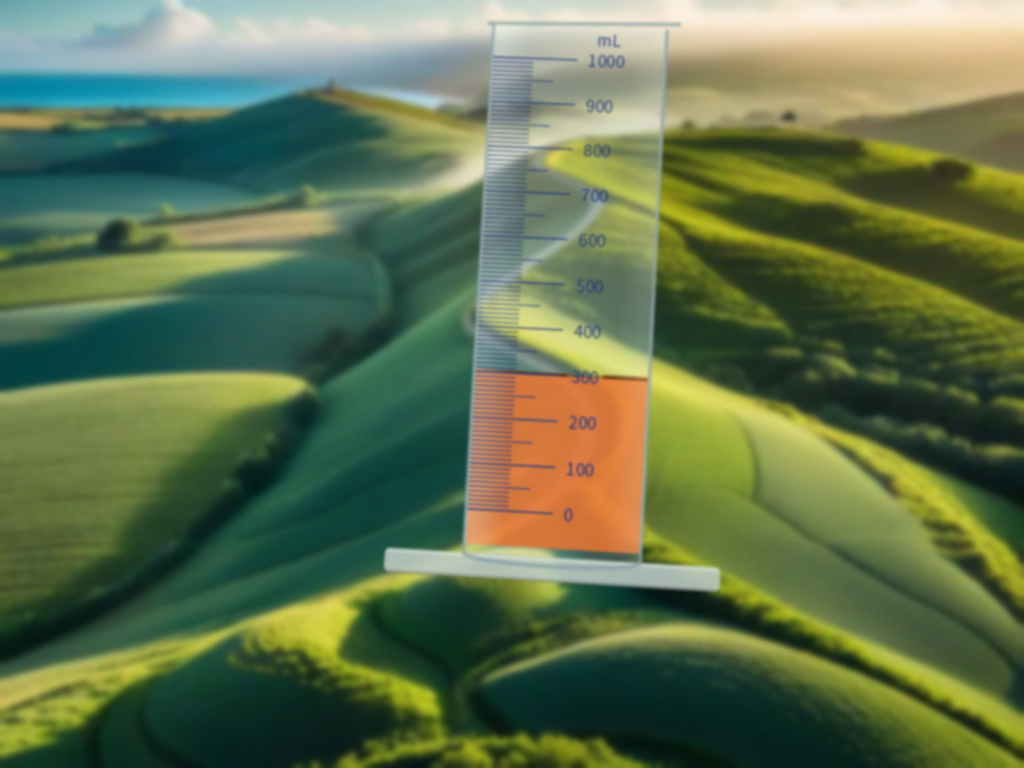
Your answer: {"value": 300, "unit": "mL"}
